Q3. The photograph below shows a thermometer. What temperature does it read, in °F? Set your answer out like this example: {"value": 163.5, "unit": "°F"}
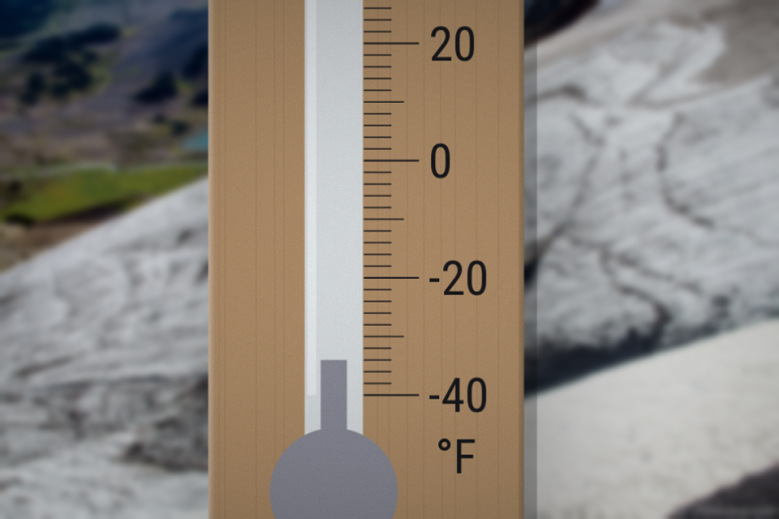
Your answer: {"value": -34, "unit": "°F"}
